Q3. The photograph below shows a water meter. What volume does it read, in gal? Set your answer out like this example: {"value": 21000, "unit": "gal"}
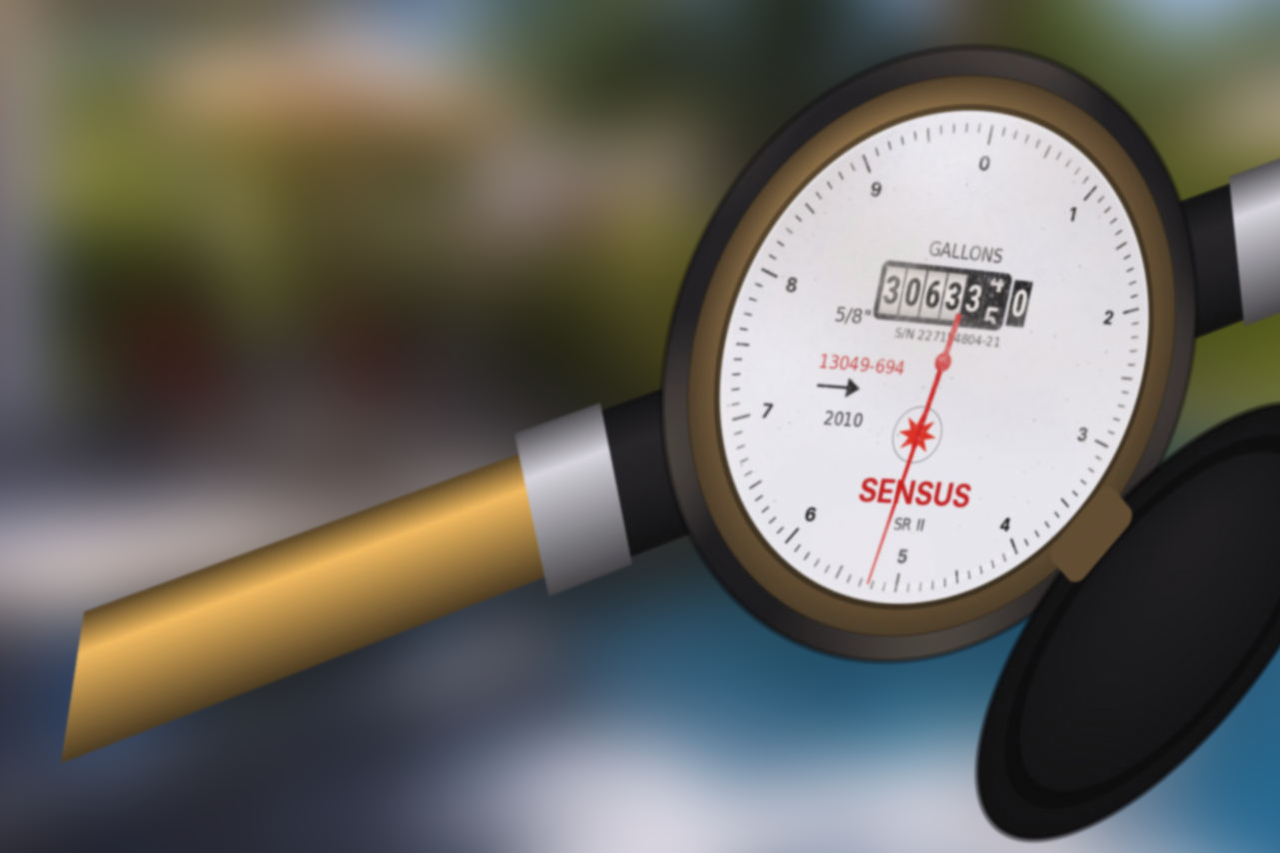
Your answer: {"value": 3063345.2, "unit": "gal"}
